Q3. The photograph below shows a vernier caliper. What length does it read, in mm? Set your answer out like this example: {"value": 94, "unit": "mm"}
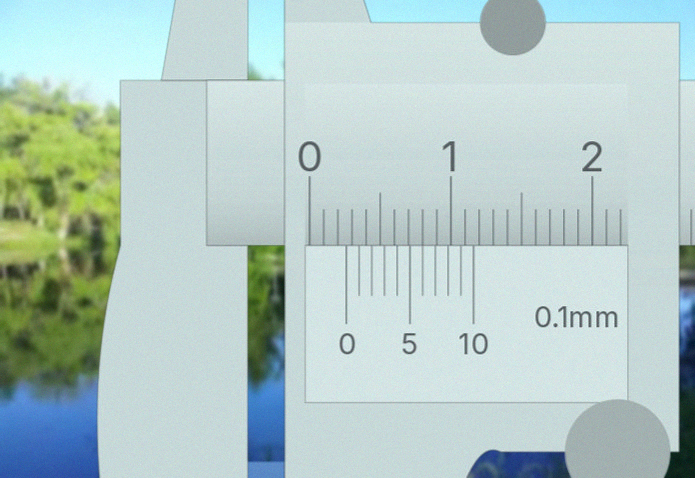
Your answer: {"value": 2.6, "unit": "mm"}
